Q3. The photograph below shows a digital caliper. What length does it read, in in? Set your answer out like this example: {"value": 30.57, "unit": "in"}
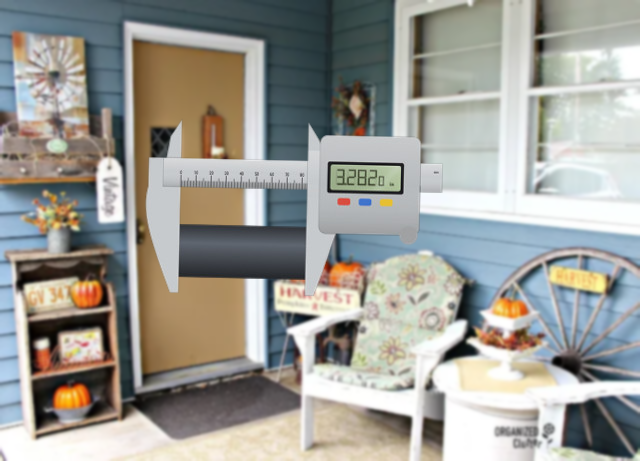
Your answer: {"value": 3.2820, "unit": "in"}
